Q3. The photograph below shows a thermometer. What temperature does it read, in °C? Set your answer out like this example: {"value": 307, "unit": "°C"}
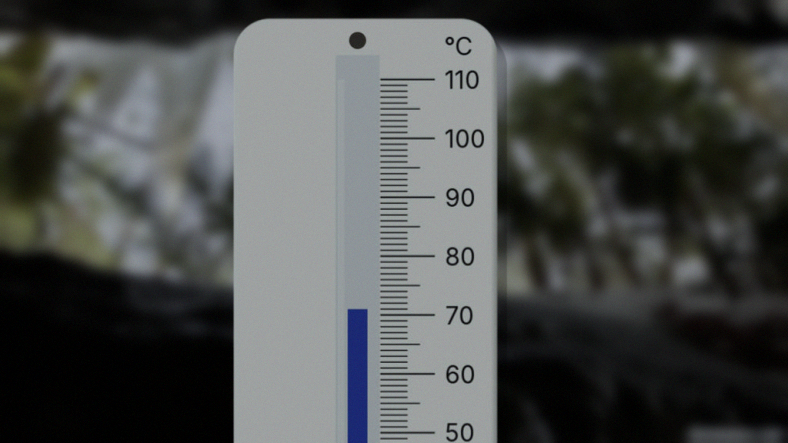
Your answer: {"value": 71, "unit": "°C"}
